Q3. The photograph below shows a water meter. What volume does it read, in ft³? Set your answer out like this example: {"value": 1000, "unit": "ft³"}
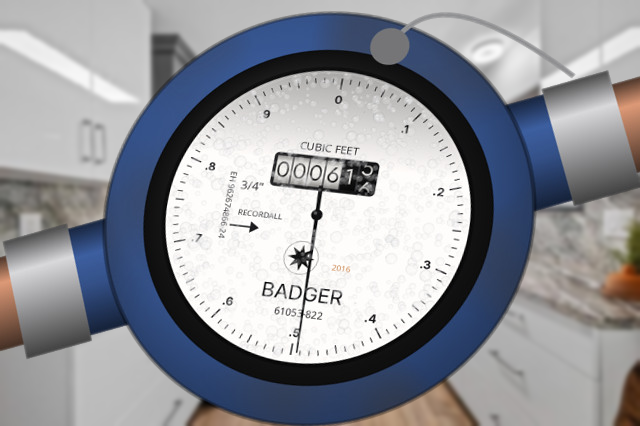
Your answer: {"value": 615.49, "unit": "ft³"}
